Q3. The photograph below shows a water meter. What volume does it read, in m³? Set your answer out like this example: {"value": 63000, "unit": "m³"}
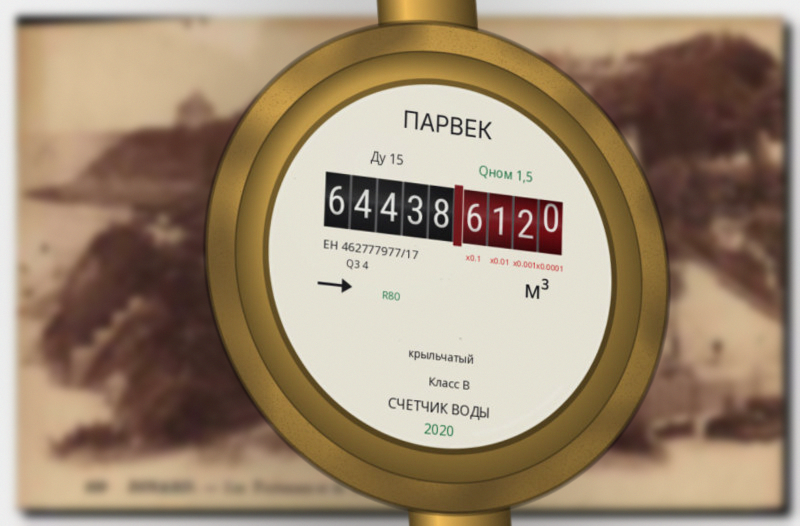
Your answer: {"value": 64438.6120, "unit": "m³"}
